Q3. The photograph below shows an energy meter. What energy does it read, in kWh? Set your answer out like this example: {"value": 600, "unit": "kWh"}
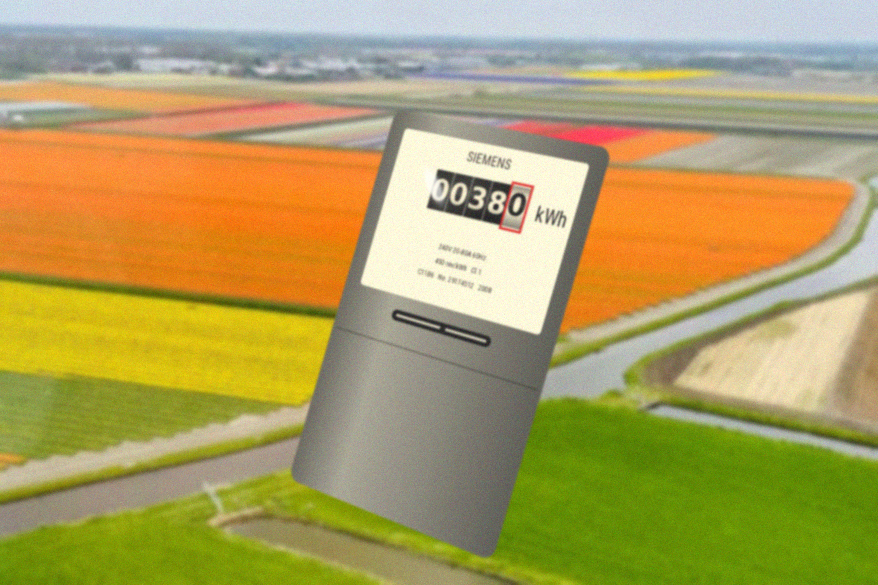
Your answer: {"value": 38.0, "unit": "kWh"}
